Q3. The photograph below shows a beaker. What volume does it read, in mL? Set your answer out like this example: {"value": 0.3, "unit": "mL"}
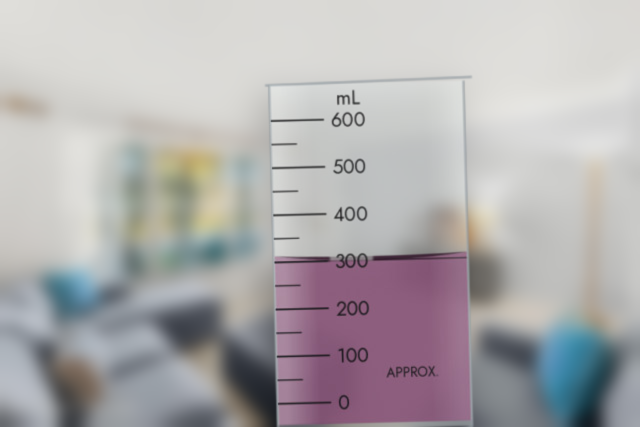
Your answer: {"value": 300, "unit": "mL"}
